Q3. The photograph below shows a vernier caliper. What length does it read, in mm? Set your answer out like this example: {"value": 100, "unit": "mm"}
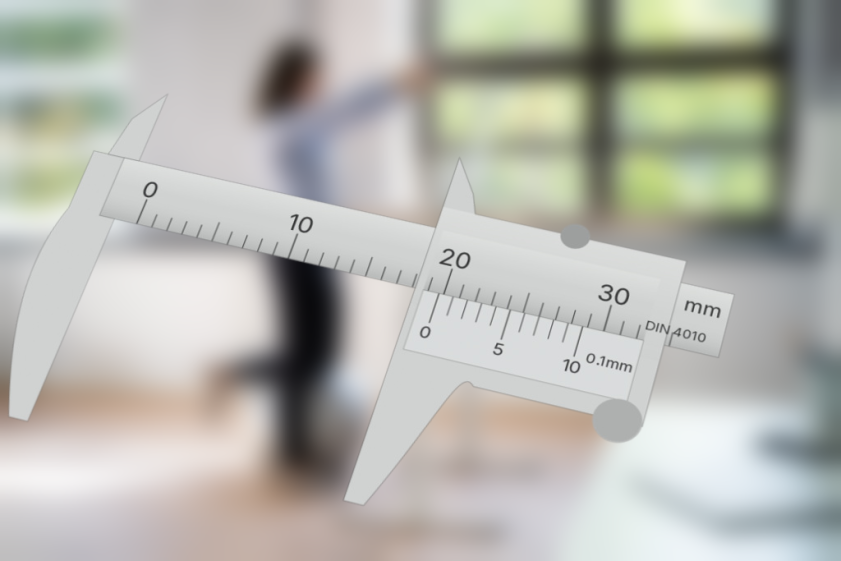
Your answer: {"value": 19.7, "unit": "mm"}
